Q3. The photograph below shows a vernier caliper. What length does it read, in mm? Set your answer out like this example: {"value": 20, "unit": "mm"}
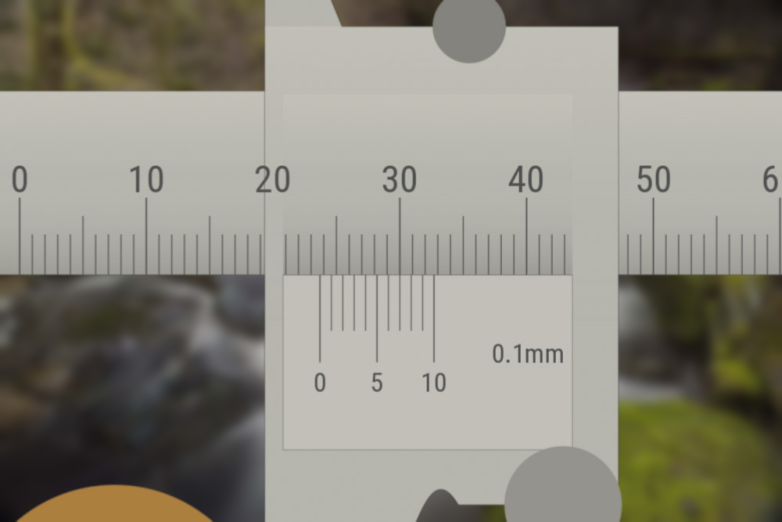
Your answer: {"value": 23.7, "unit": "mm"}
